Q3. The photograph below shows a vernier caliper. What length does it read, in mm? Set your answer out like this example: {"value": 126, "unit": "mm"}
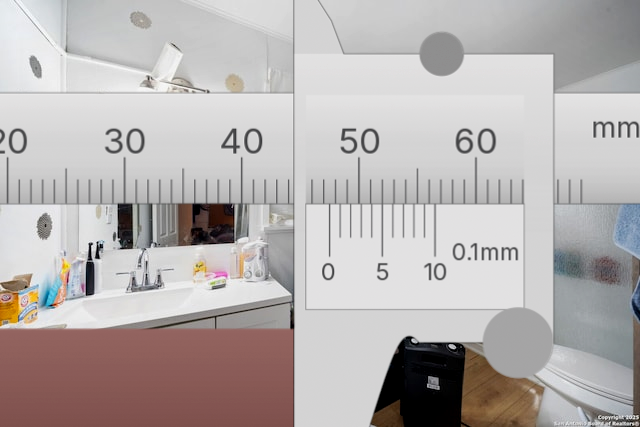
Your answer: {"value": 47.5, "unit": "mm"}
